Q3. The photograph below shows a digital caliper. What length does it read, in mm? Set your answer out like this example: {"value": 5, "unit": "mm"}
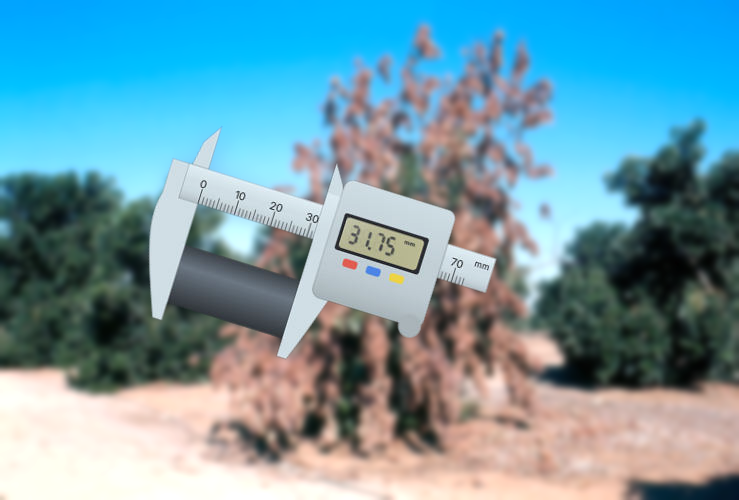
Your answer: {"value": 31.75, "unit": "mm"}
